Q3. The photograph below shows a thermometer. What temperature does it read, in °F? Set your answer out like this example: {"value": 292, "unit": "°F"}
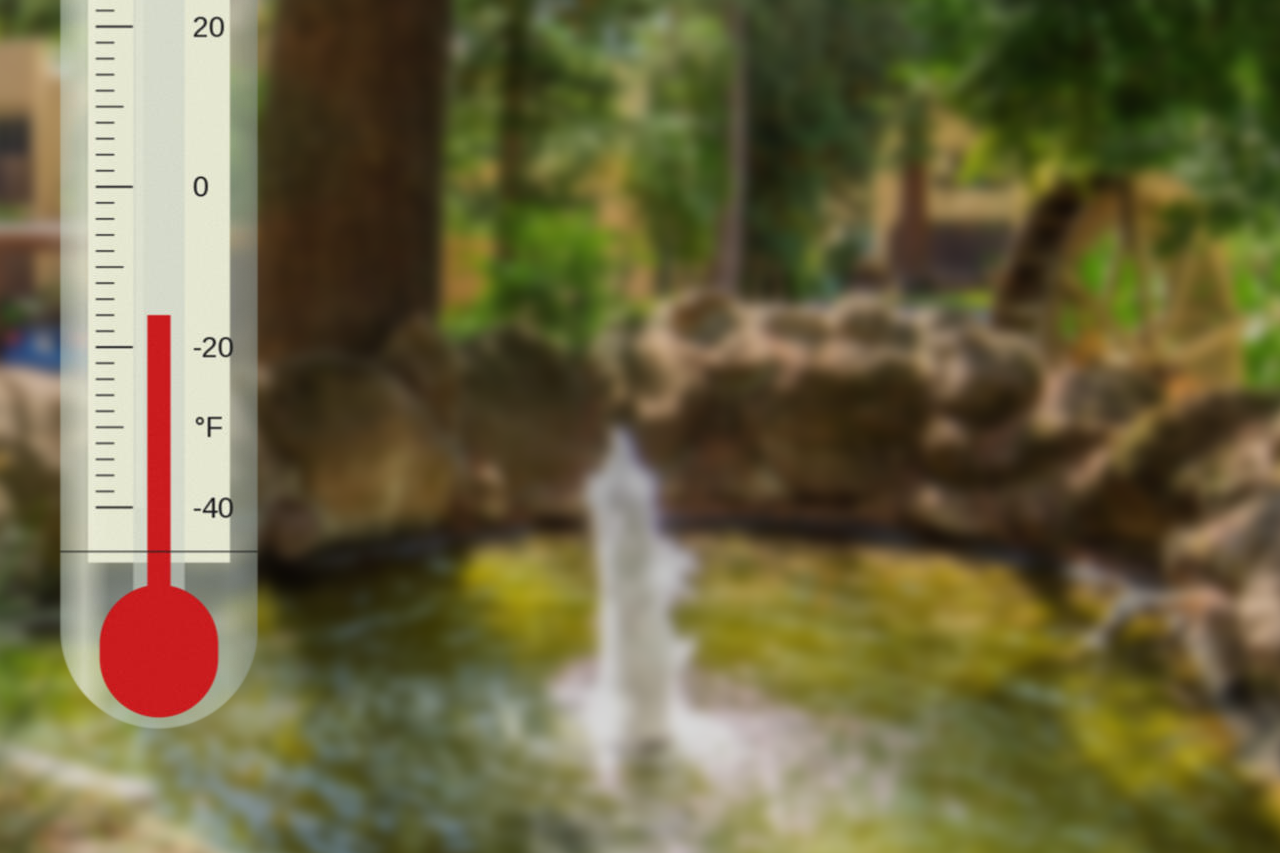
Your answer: {"value": -16, "unit": "°F"}
